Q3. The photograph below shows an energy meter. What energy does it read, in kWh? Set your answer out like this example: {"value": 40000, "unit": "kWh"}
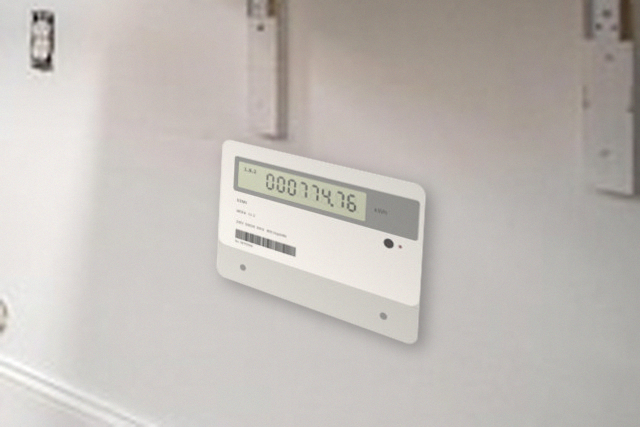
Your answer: {"value": 774.76, "unit": "kWh"}
